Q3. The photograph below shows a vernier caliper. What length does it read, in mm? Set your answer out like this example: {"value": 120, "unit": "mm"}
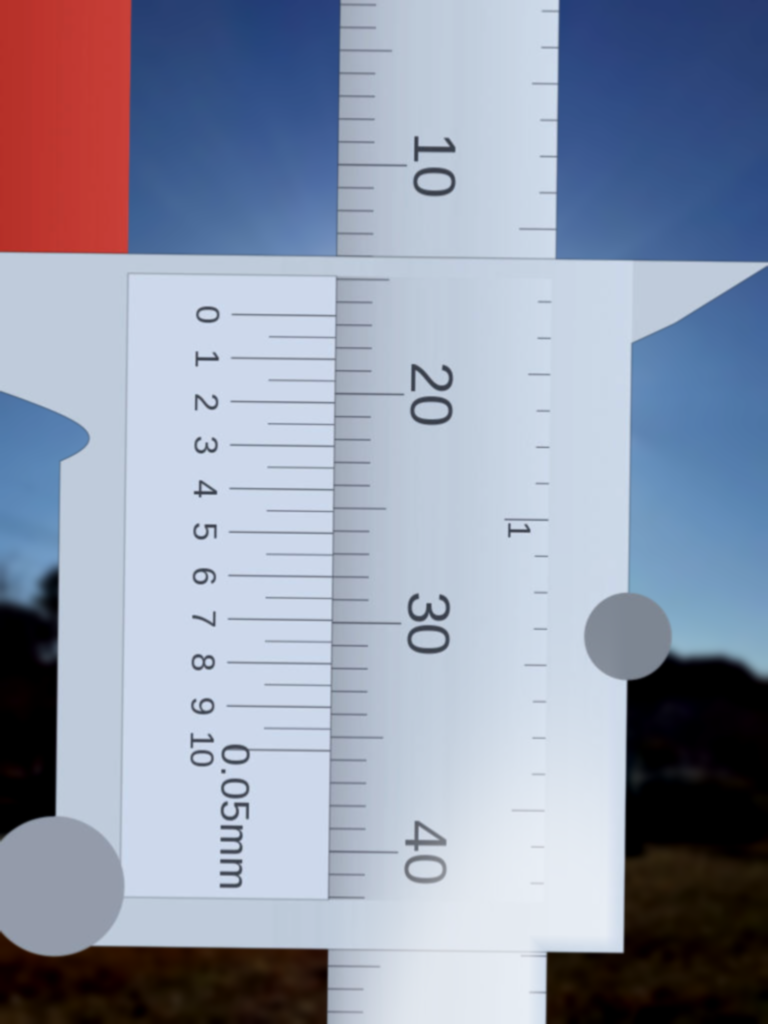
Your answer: {"value": 16.6, "unit": "mm"}
